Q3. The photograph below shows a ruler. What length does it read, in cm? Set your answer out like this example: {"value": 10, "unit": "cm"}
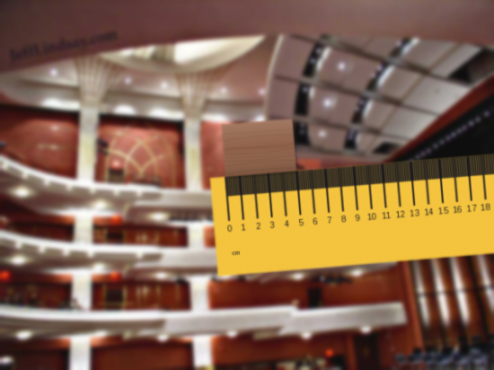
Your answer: {"value": 5, "unit": "cm"}
